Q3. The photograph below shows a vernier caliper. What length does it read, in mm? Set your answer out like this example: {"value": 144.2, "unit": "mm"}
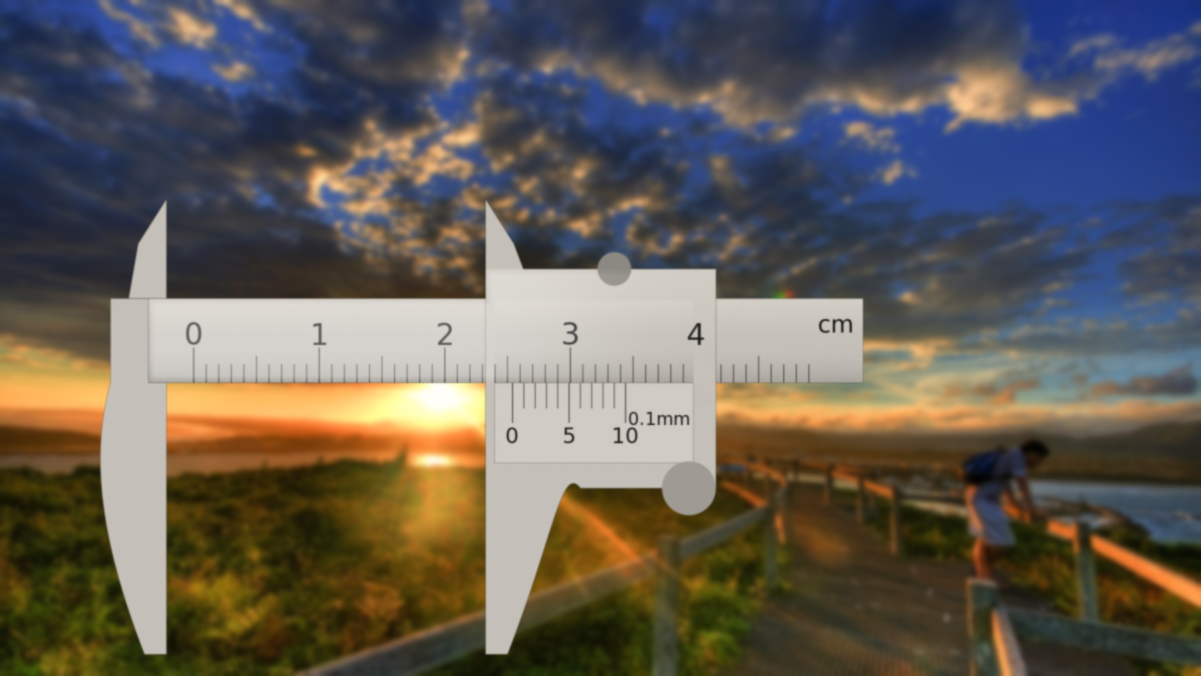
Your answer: {"value": 25.4, "unit": "mm"}
